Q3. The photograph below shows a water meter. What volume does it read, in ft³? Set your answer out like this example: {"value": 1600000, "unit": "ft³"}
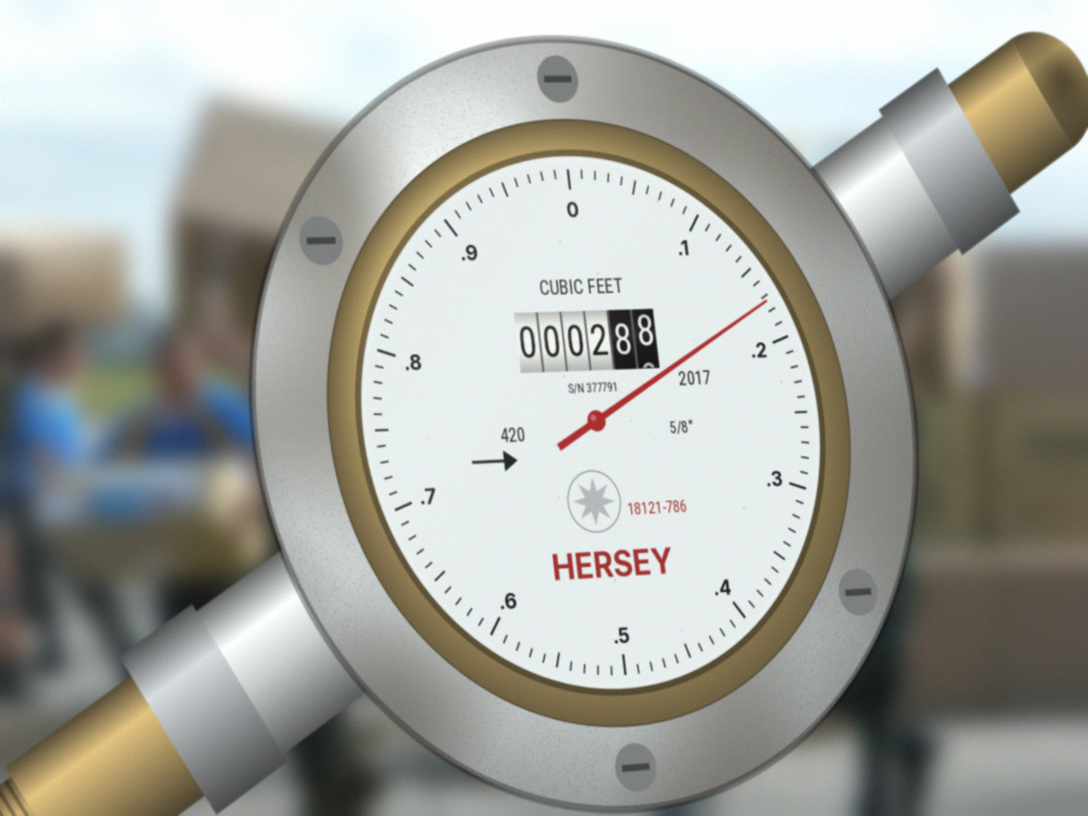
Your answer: {"value": 288.17, "unit": "ft³"}
